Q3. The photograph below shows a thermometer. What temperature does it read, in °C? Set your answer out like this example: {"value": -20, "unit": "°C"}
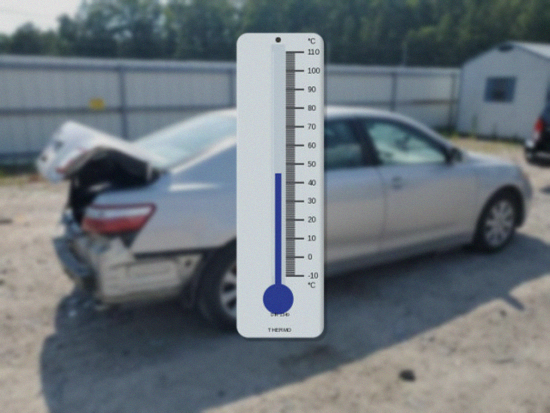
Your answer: {"value": 45, "unit": "°C"}
